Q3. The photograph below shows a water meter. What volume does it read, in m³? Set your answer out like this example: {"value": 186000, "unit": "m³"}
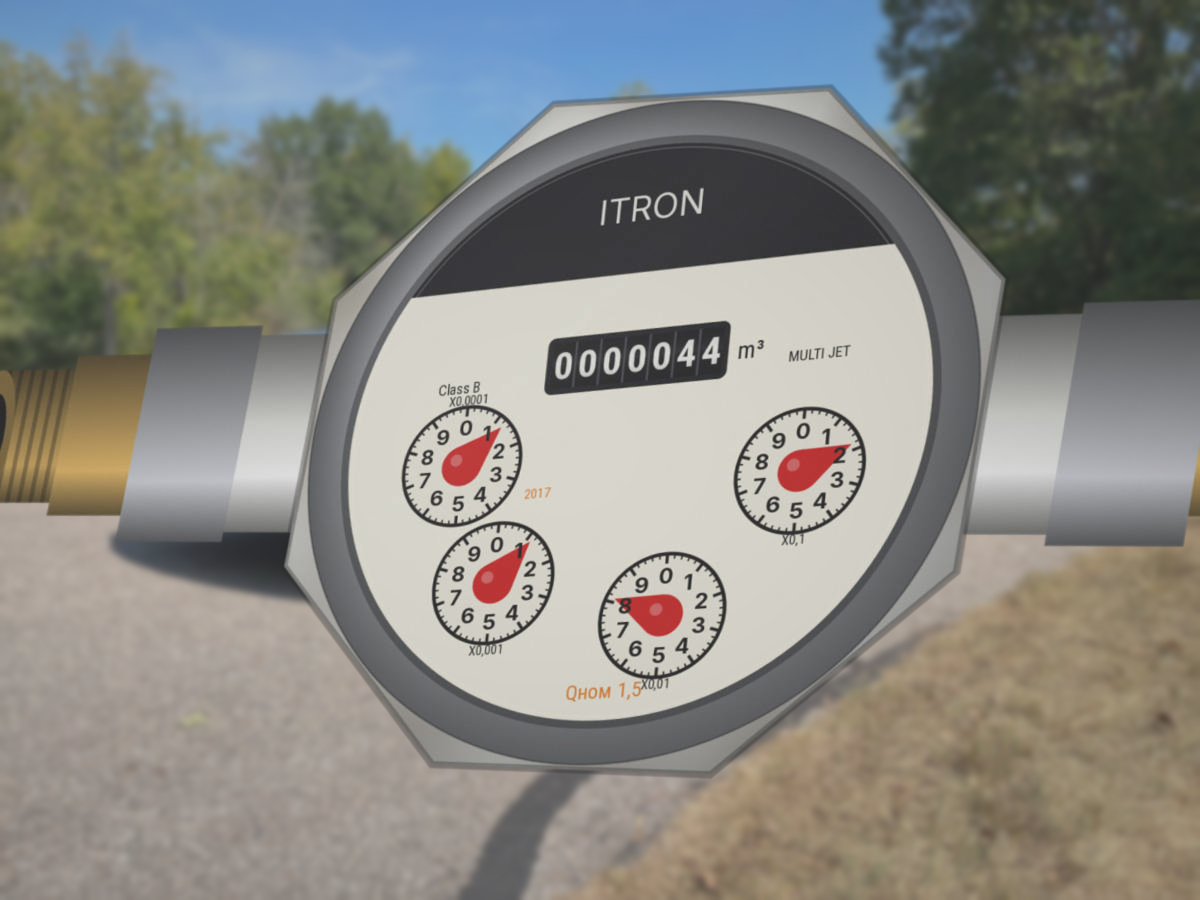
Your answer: {"value": 44.1811, "unit": "m³"}
